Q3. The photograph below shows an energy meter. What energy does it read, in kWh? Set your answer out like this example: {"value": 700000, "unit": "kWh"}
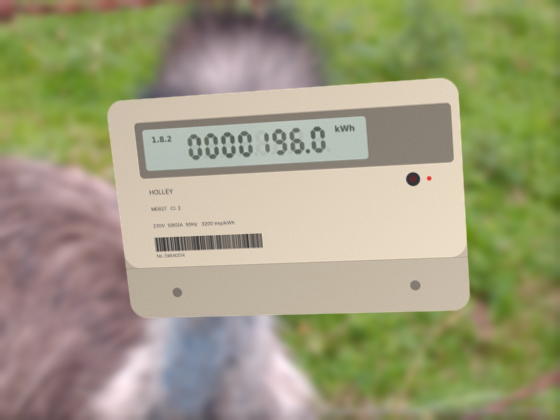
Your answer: {"value": 196.0, "unit": "kWh"}
